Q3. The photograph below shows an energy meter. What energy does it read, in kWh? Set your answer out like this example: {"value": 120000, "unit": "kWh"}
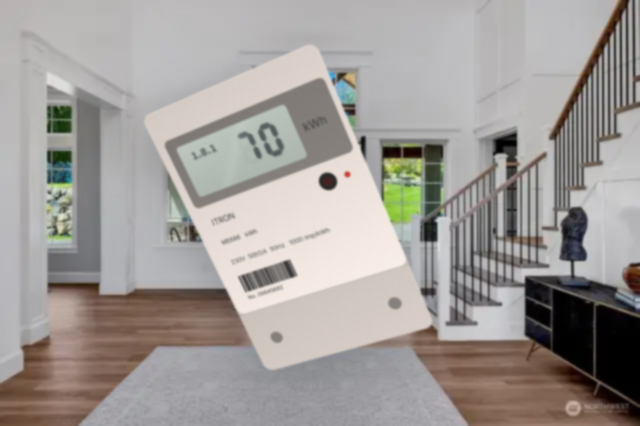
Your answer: {"value": 70, "unit": "kWh"}
